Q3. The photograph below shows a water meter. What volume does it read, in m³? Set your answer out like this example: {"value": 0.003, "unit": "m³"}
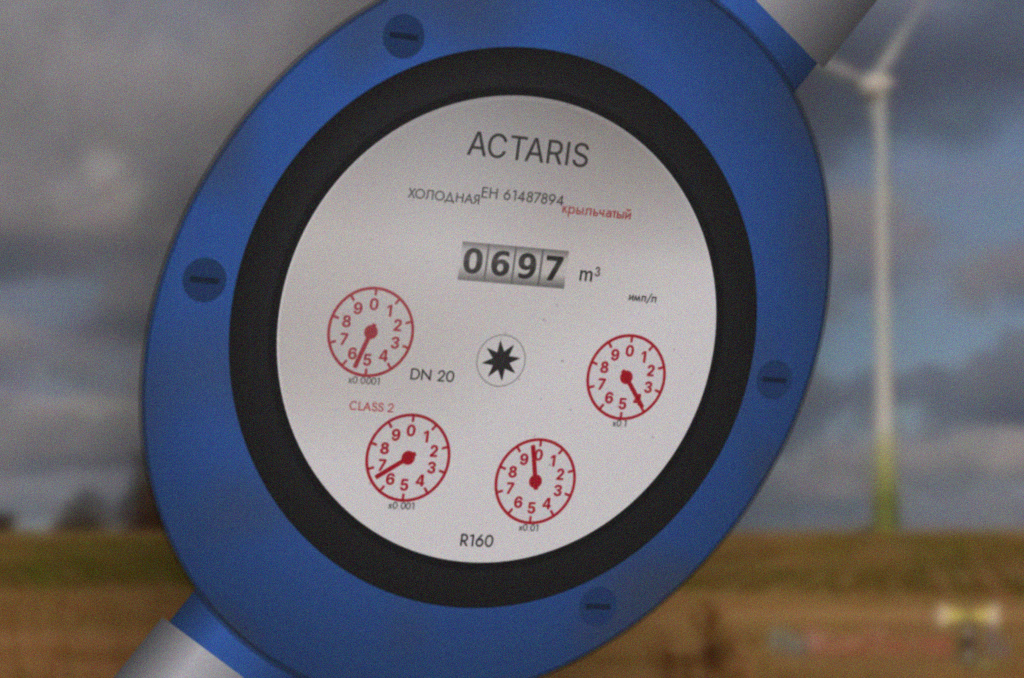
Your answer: {"value": 697.3965, "unit": "m³"}
